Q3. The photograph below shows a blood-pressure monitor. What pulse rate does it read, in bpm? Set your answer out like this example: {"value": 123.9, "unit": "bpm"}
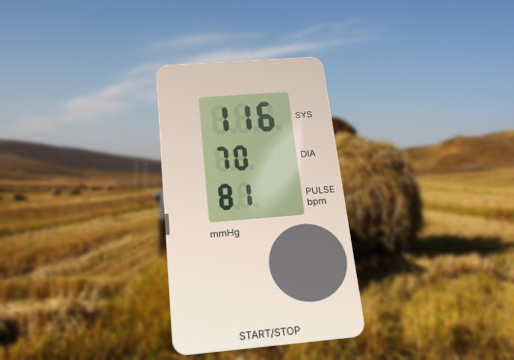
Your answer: {"value": 81, "unit": "bpm"}
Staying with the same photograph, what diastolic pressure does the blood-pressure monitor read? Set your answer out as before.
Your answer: {"value": 70, "unit": "mmHg"}
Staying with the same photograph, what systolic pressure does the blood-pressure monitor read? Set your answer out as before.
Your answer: {"value": 116, "unit": "mmHg"}
